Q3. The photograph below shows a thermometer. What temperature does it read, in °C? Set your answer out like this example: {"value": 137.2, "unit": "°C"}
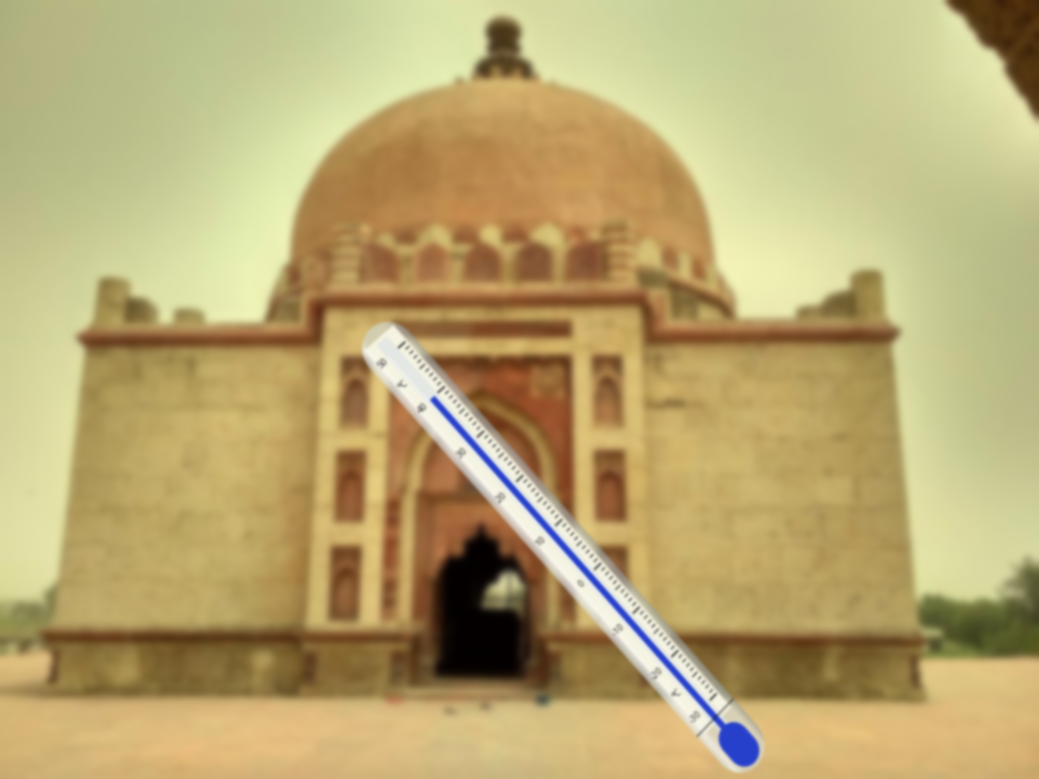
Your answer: {"value": 40, "unit": "°C"}
